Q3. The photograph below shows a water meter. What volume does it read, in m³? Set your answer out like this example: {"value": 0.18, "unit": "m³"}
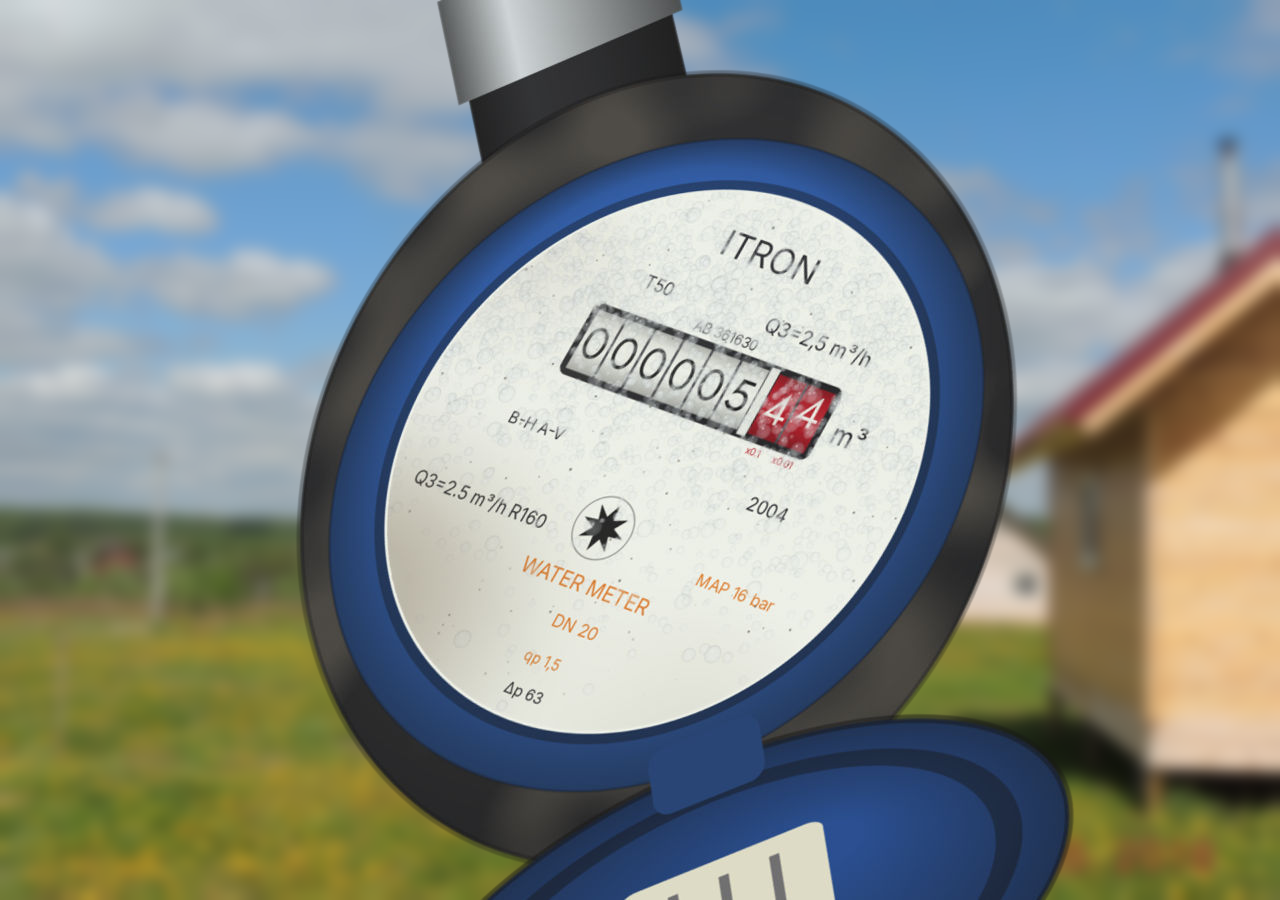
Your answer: {"value": 5.44, "unit": "m³"}
